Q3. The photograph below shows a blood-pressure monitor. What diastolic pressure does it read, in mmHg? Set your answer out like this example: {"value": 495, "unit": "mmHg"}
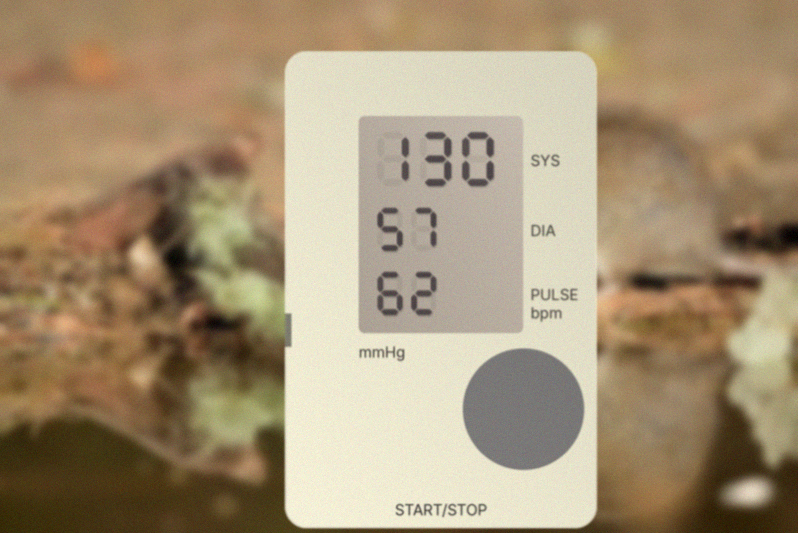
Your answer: {"value": 57, "unit": "mmHg"}
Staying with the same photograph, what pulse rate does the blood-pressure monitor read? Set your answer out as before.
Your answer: {"value": 62, "unit": "bpm"}
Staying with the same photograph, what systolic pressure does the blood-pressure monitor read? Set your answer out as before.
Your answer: {"value": 130, "unit": "mmHg"}
